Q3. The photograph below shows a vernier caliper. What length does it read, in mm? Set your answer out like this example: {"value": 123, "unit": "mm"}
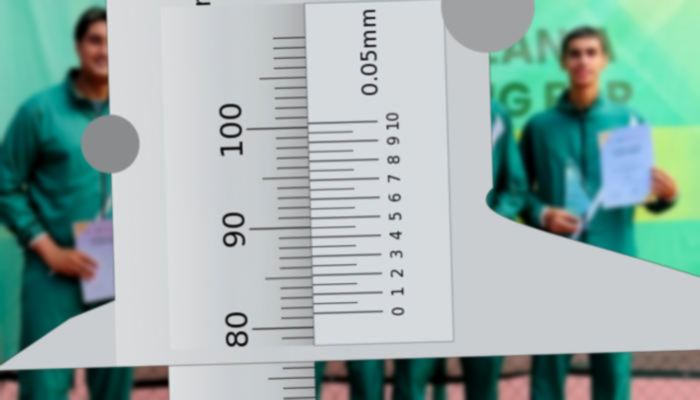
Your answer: {"value": 81.4, "unit": "mm"}
